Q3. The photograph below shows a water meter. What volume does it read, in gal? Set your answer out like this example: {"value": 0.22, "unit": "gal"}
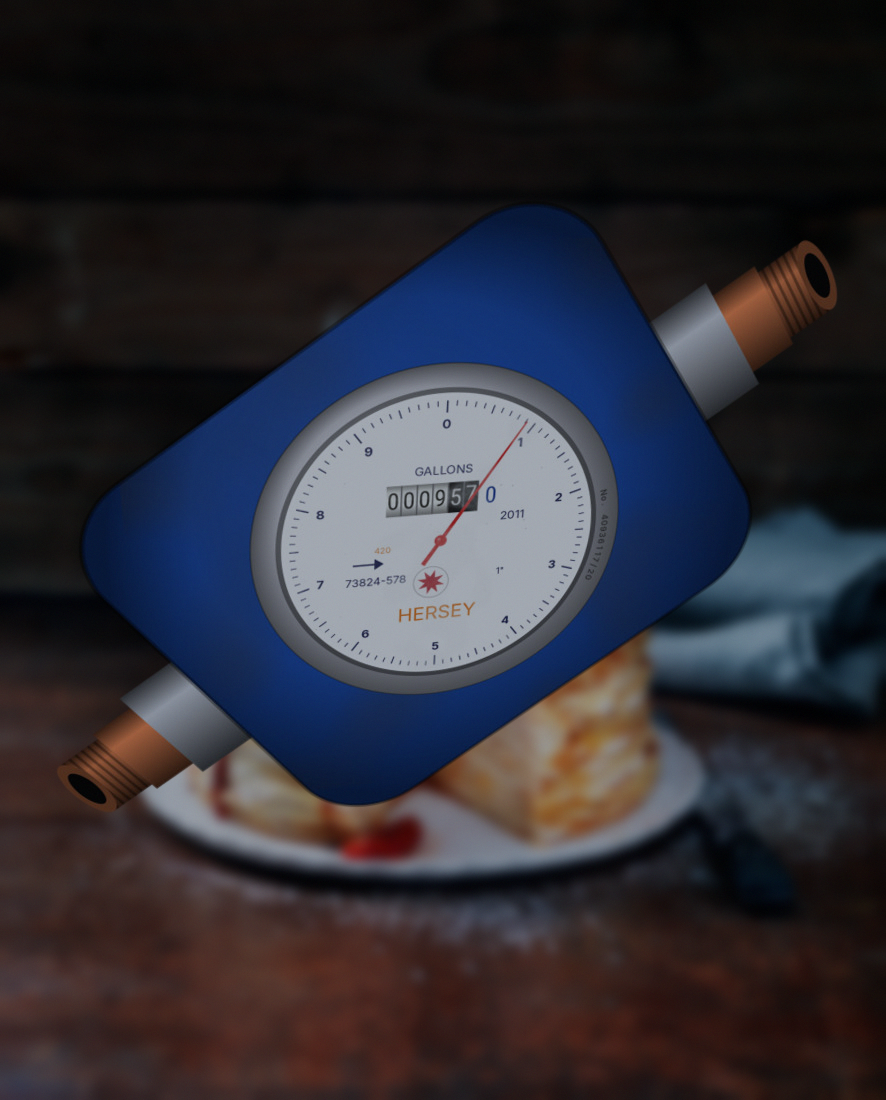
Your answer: {"value": 9570.9, "unit": "gal"}
